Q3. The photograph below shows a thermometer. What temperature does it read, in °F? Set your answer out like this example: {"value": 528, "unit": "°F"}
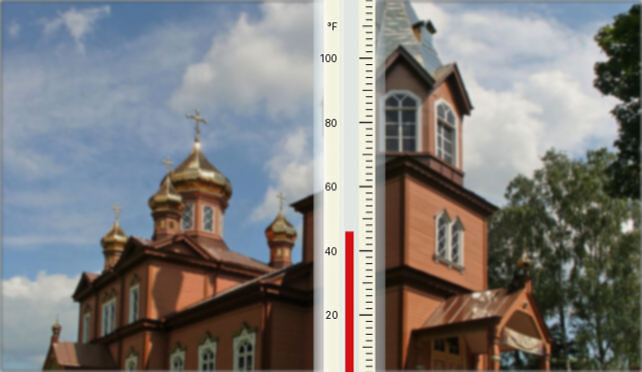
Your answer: {"value": 46, "unit": "°F"}
